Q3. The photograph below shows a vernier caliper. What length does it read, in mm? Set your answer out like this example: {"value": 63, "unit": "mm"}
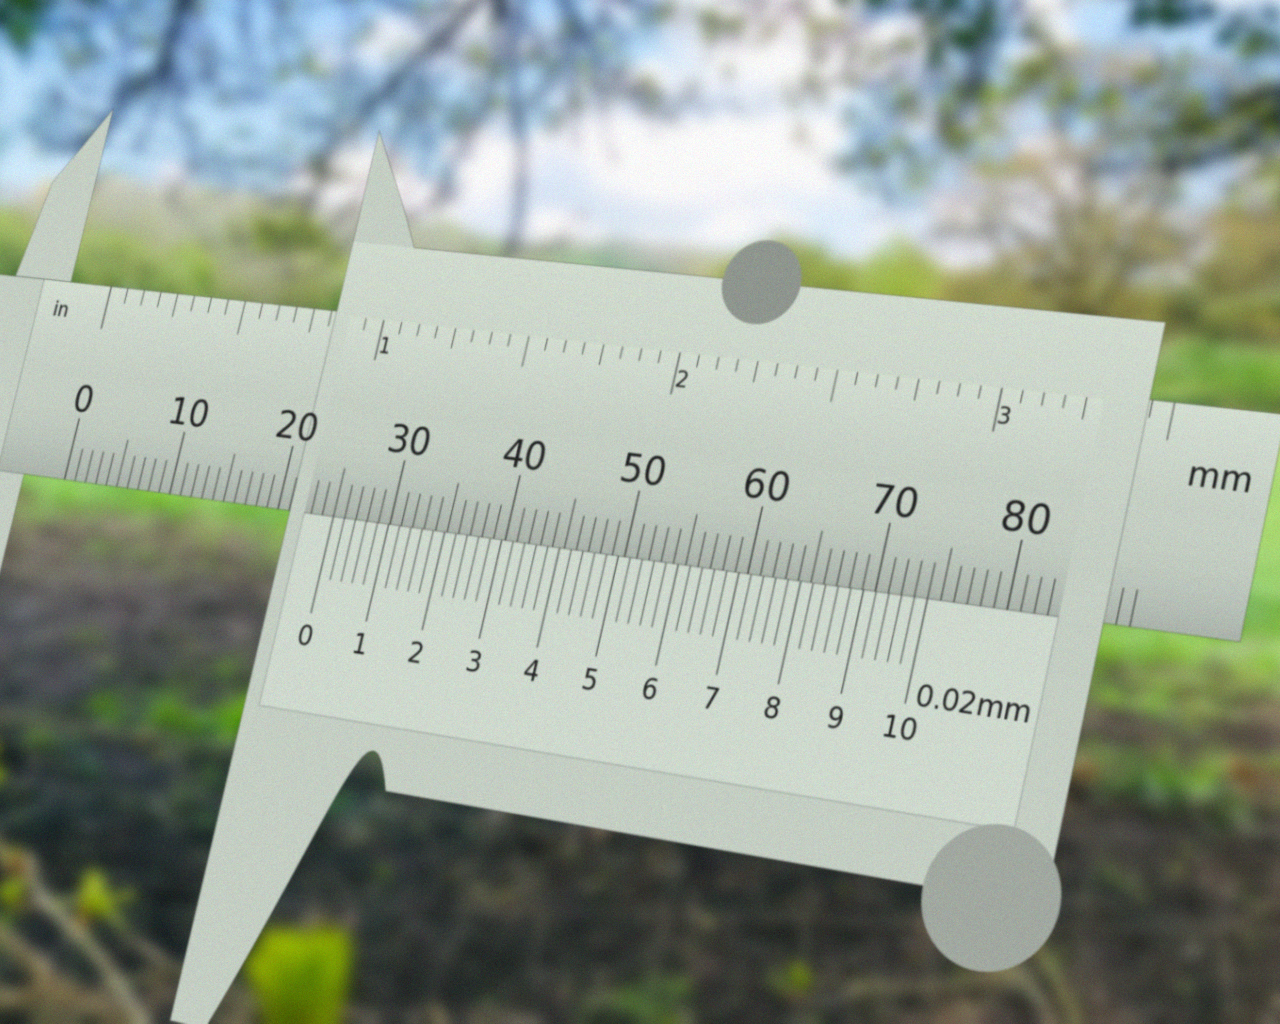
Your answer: {"value": 25.0, "unit": "mm"}
